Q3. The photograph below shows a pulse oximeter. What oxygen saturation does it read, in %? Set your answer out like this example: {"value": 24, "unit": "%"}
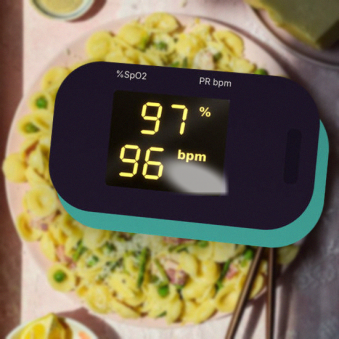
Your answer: {"value": 97, "unit": "%"}
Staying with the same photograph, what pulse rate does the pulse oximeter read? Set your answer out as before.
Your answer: {"value": 96, "unit": "bpm"}
